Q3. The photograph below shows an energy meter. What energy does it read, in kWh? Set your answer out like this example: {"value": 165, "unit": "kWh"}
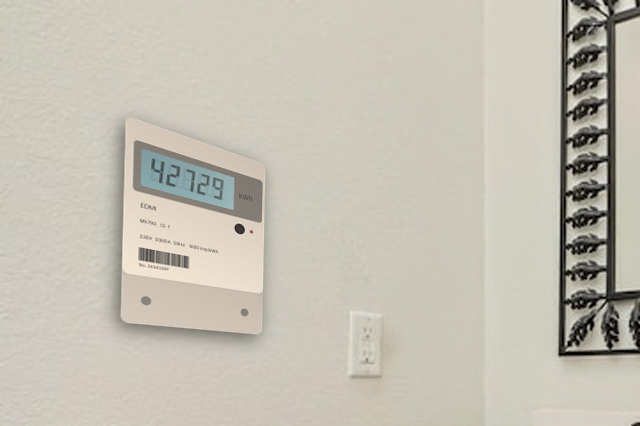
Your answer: {"value": 42729, "unit": "kWh"}
